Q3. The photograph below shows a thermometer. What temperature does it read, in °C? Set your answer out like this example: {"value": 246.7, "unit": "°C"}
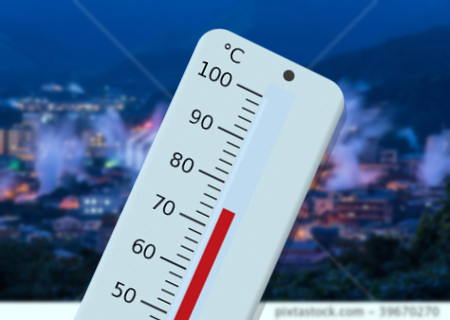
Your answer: {"value": 75, "unit": "°C"}
